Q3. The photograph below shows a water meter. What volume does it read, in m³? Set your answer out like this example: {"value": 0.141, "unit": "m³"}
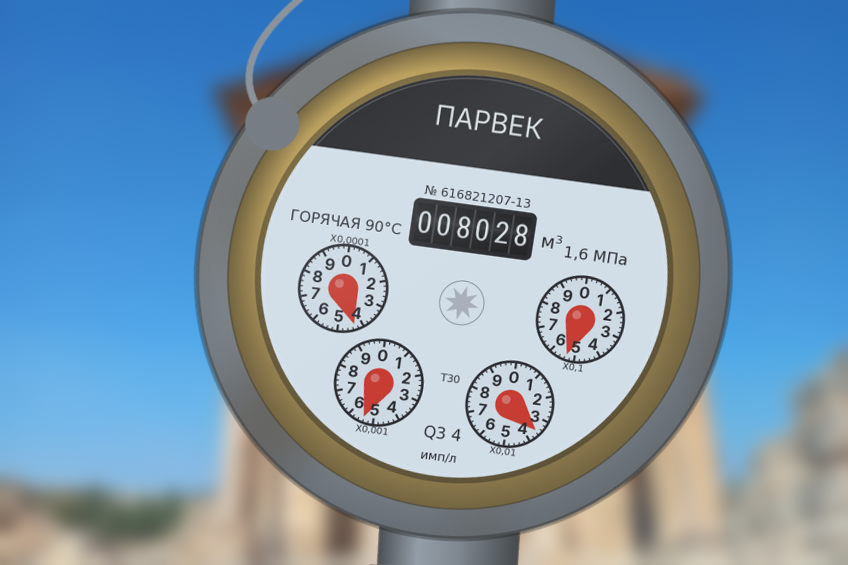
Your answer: {"value": 8028.5354, "unit": "m³"}
